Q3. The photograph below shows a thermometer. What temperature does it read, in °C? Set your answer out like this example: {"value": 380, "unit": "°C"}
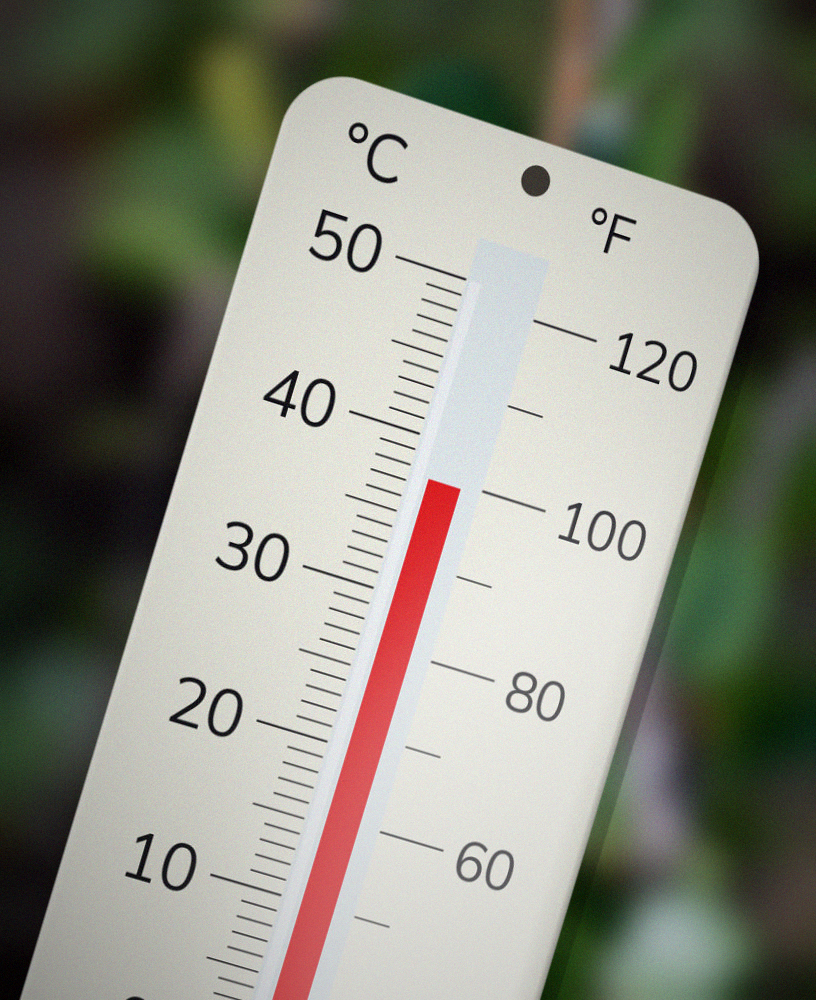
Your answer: {"value": 37.5, "unit": "°C"}
